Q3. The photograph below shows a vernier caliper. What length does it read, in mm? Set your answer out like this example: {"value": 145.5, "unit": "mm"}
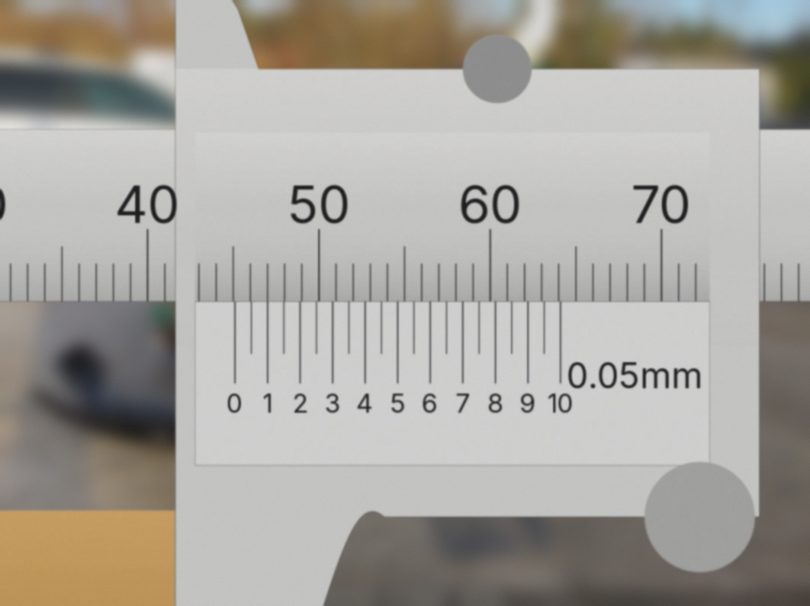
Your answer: {"value": 45.1, "unit": "mm"}
